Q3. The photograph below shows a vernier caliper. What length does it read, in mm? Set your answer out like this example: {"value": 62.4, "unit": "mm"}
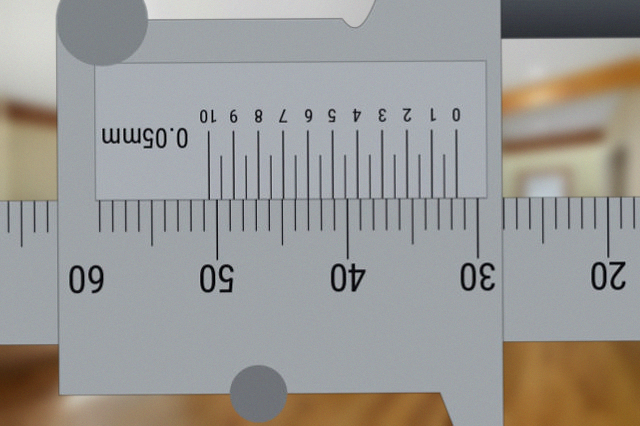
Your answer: {"value": 31.6, "unit": "mm"}
